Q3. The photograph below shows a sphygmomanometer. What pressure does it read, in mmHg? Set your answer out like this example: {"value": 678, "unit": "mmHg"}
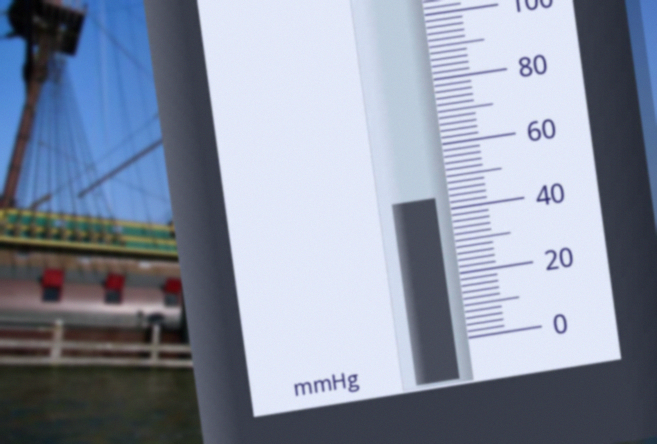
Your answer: {"value": 44, "unit": "mmHg"}
